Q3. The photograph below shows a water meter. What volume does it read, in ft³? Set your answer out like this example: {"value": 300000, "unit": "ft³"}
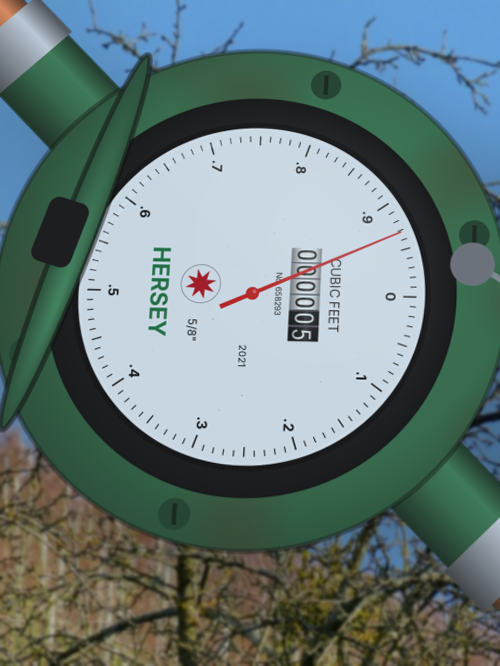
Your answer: {"value": 4.93, "unit": "ft³"}
